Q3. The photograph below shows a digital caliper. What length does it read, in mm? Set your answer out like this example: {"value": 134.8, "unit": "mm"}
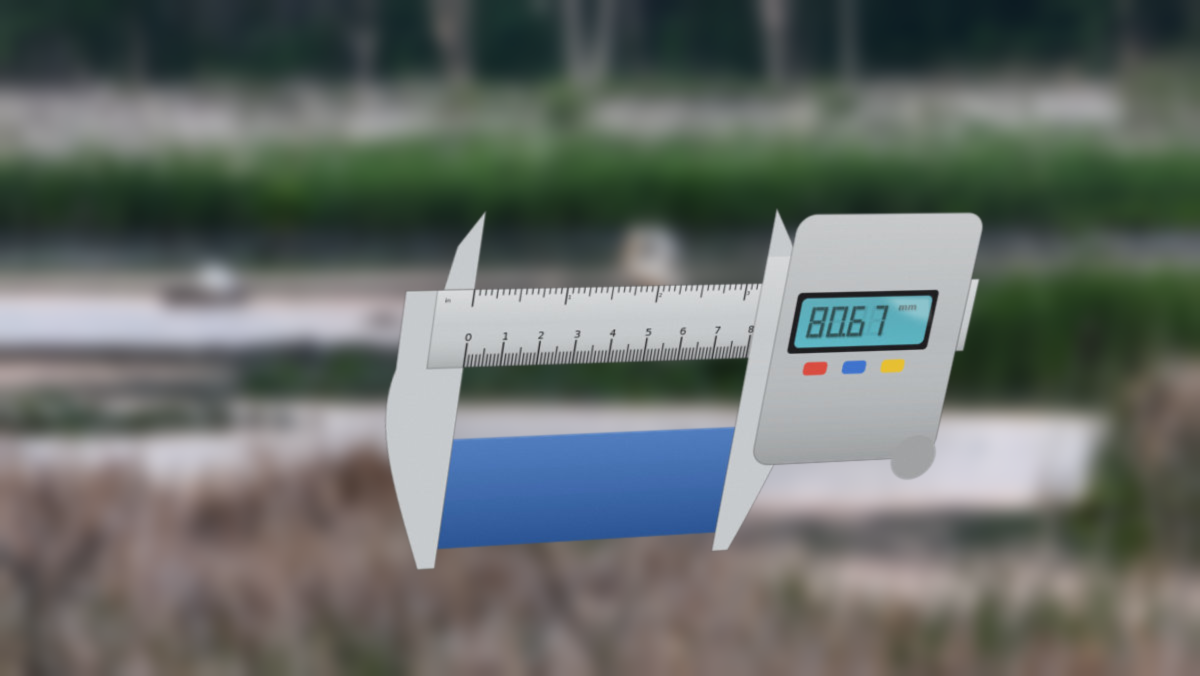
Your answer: {"value": 80.67, "unit": "mm"}
